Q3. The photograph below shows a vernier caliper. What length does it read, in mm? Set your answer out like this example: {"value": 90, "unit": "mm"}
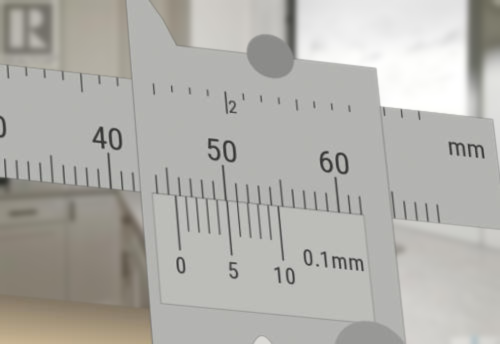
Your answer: {"value": 45.6, "unit": "mm"}
